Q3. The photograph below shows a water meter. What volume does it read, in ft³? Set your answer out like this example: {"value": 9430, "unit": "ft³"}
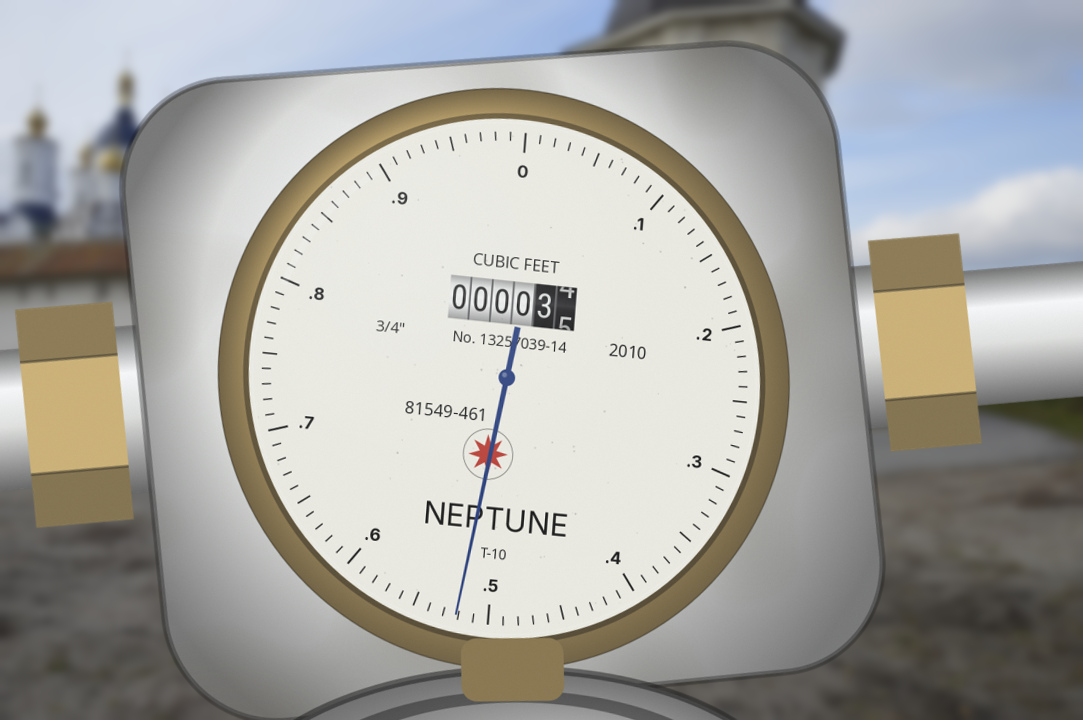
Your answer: {"value": 34.52, "unit": "ft³"}
